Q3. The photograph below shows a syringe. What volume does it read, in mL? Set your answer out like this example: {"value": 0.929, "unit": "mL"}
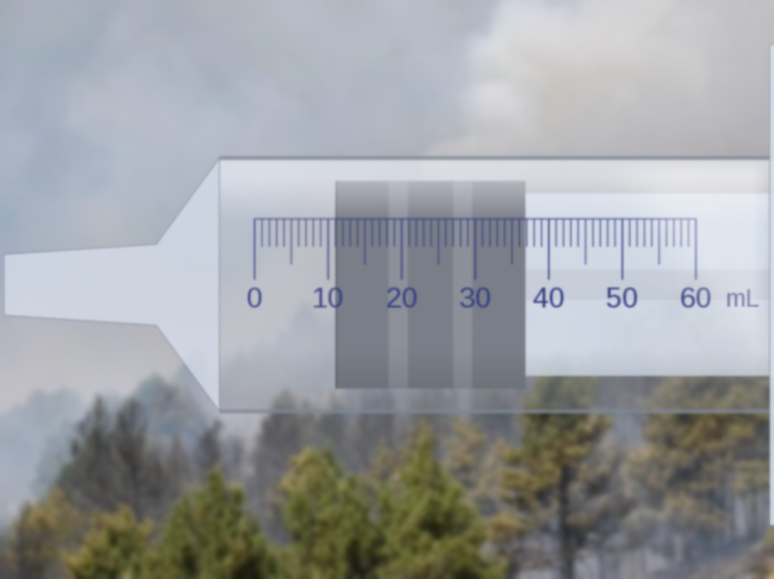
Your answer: {"value": 11, "unit": "mL"}
